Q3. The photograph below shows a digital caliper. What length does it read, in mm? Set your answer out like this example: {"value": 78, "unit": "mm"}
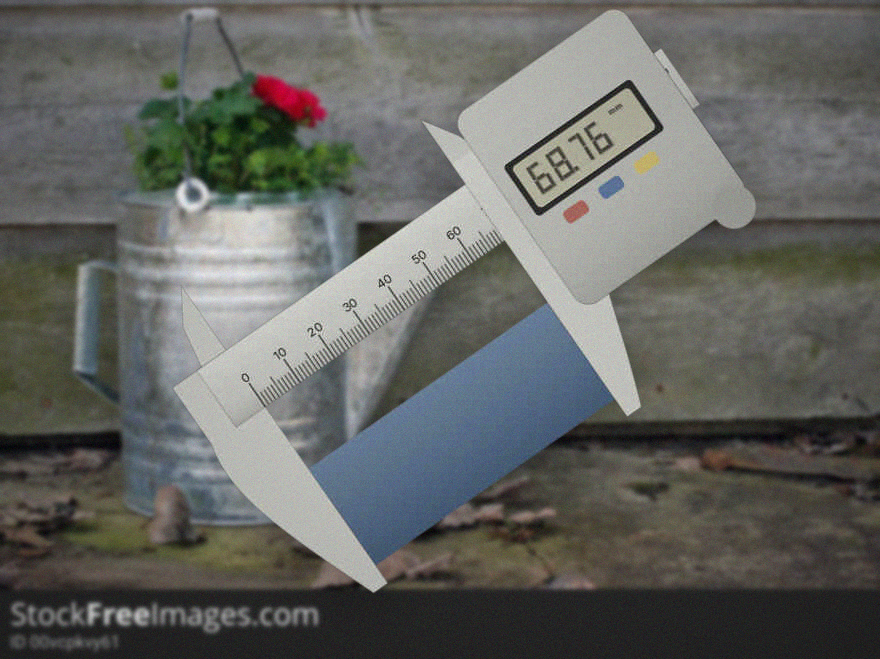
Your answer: {"value": 68.76, "unit": "mm"}
